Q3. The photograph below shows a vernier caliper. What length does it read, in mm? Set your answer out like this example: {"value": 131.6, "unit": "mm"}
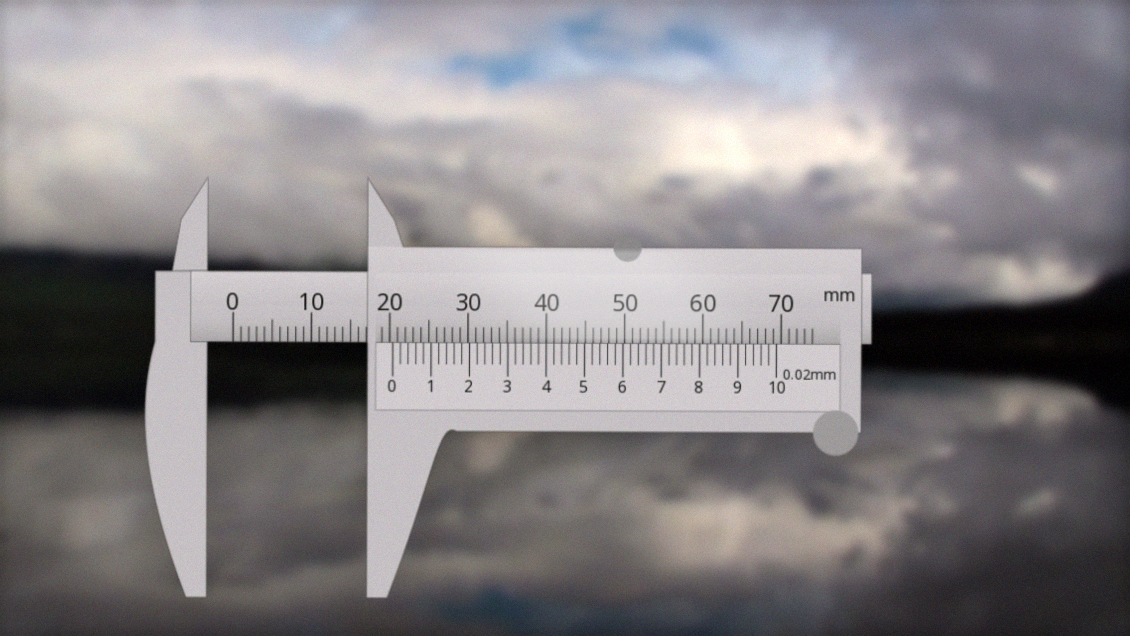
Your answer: {"value": 20.4, "unit": "mm"}
